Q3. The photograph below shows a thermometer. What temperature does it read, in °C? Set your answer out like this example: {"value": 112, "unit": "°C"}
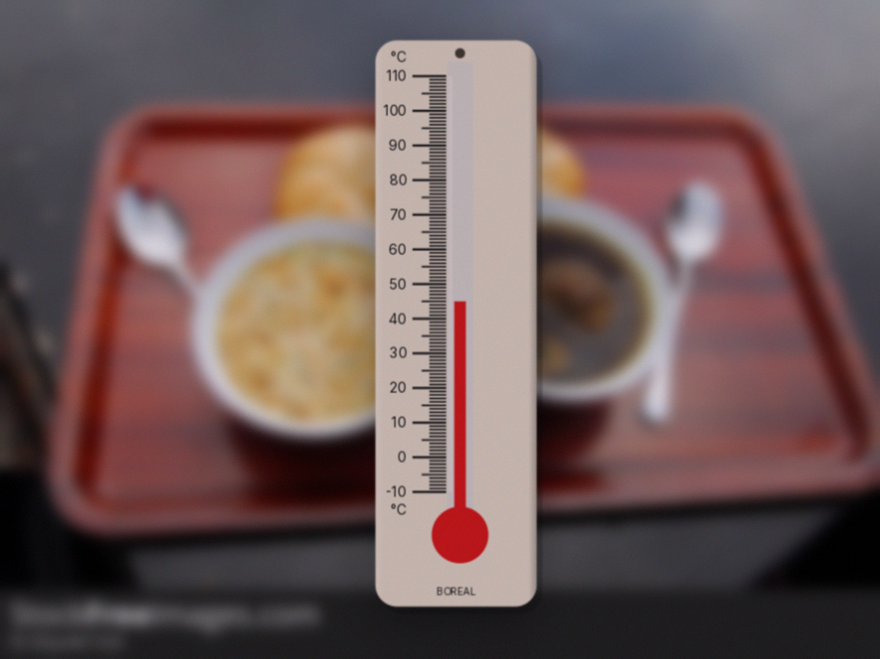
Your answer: {"value": 45, "unit": "°C"}
